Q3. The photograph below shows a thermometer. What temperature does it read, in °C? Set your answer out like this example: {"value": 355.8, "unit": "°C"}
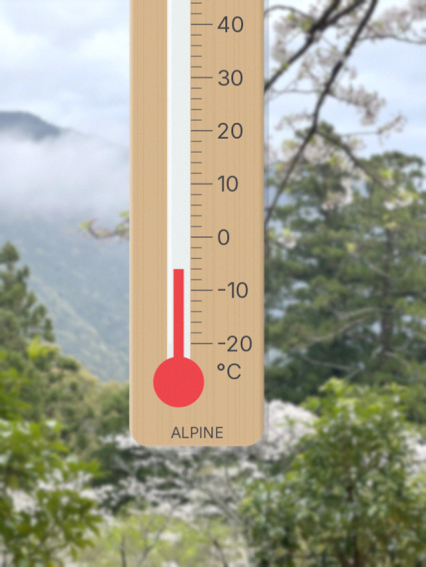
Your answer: {"value": -6, "unit": "°C"}
